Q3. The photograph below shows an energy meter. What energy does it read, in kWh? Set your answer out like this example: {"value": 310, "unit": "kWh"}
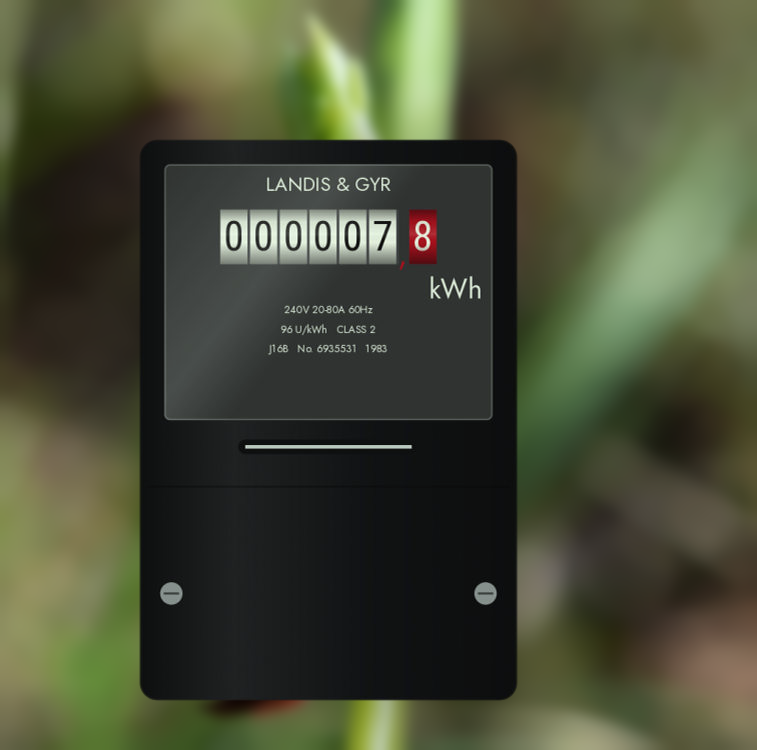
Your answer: {"value": 7.8, "unit": "kWh"}
